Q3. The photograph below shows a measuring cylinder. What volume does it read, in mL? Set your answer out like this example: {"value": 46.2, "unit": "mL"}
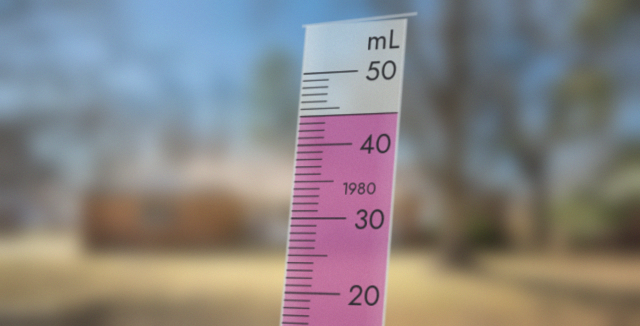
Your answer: {"value": 44, "unit": "mL"}
